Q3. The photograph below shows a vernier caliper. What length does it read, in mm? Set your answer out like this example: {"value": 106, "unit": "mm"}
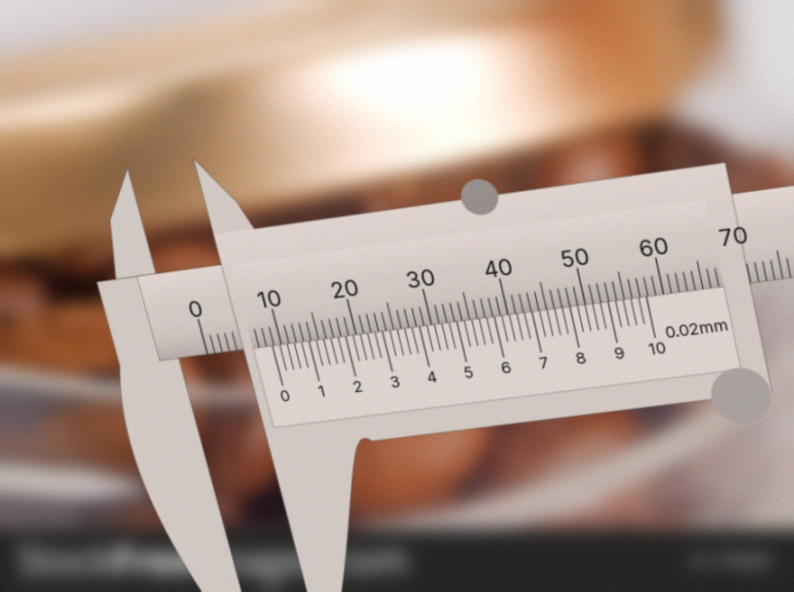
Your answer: {"value": 8.8, "unit": "mm"}
